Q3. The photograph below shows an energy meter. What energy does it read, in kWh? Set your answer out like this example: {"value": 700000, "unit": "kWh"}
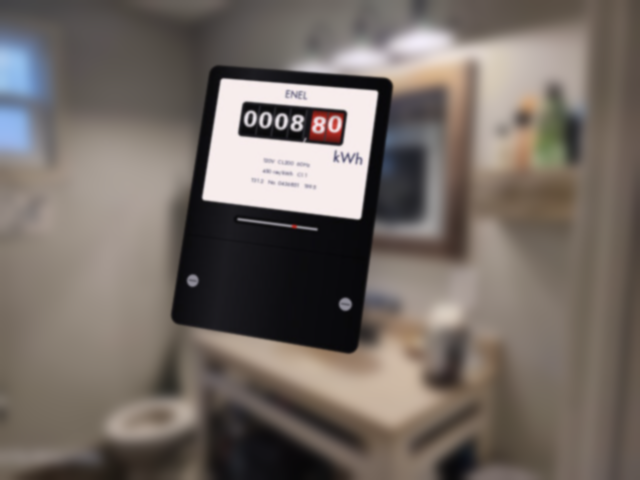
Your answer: {"value": 8.80, "unit": "kWh"}
